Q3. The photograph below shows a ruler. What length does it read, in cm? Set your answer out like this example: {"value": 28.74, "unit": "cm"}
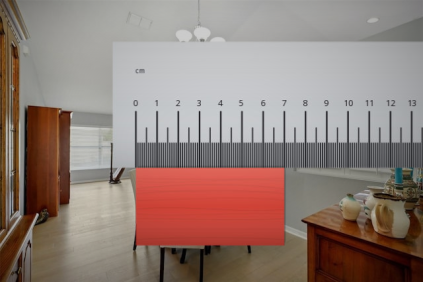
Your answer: {"value": 7, "unit": "cm"}
